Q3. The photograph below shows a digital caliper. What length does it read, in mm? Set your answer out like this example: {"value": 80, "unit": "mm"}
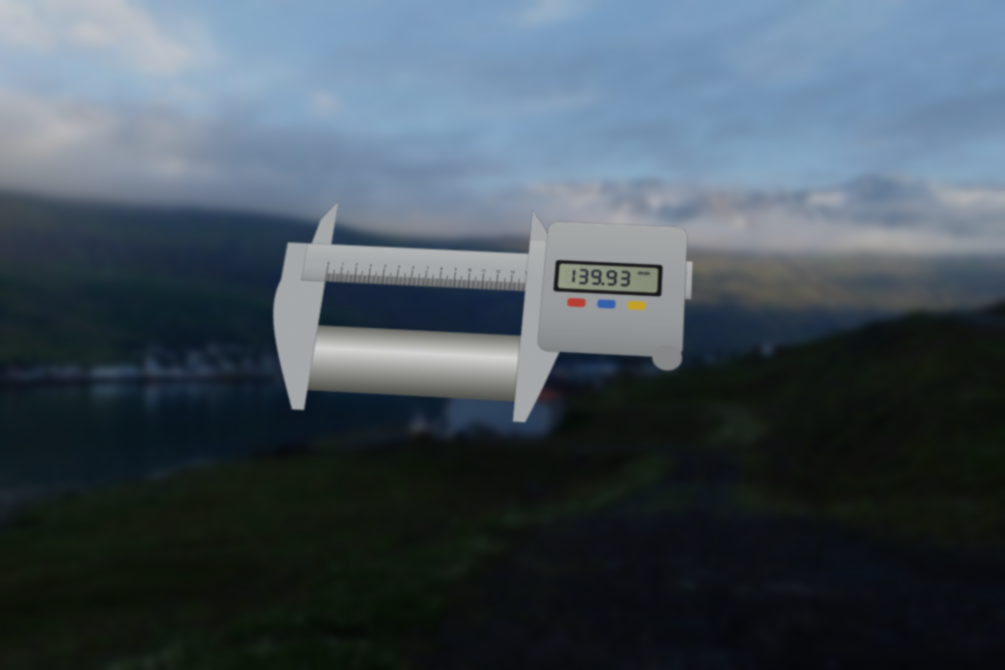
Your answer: {"value": 139.93, "unit": "mm"}
